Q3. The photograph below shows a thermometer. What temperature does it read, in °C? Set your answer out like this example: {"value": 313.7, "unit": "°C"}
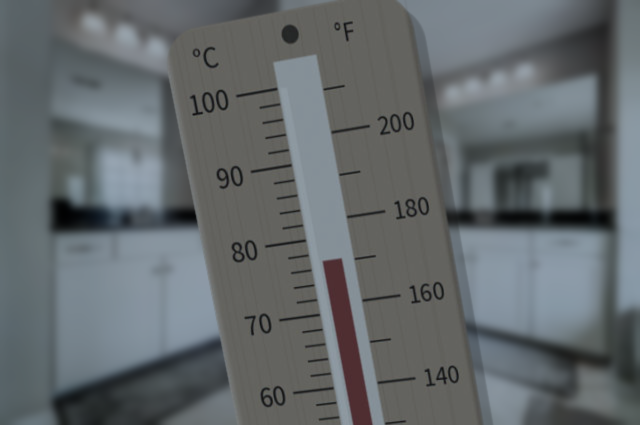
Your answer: {"value": 77, "unit": "°C"}
